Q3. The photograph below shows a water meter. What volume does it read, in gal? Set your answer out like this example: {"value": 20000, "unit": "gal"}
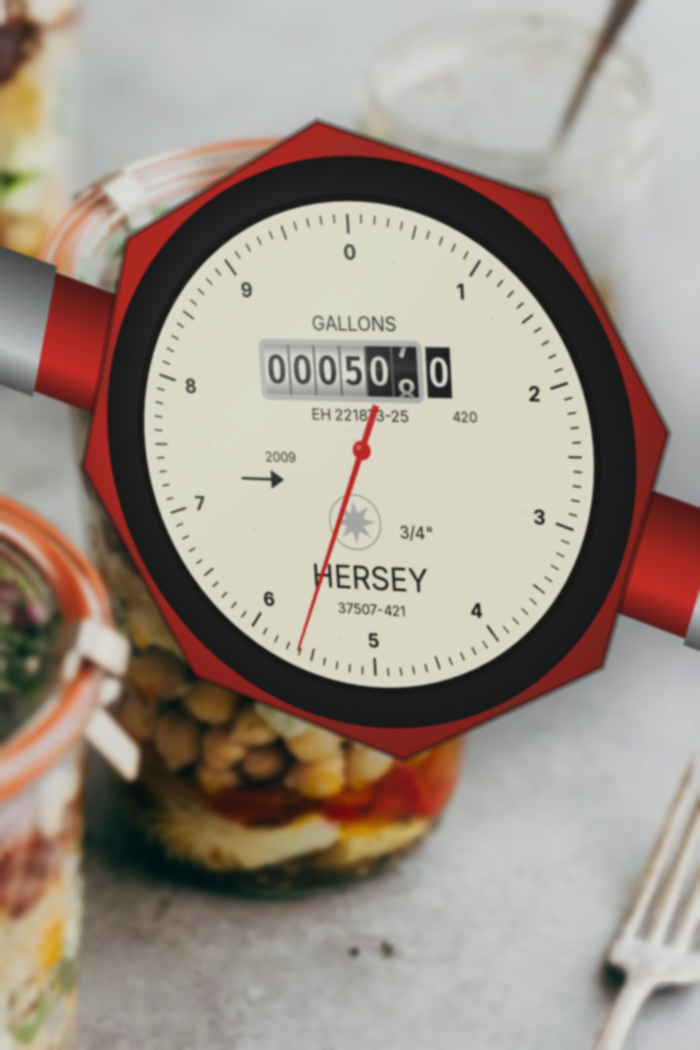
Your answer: {"value": 5075.6, "unit": "gal"}
